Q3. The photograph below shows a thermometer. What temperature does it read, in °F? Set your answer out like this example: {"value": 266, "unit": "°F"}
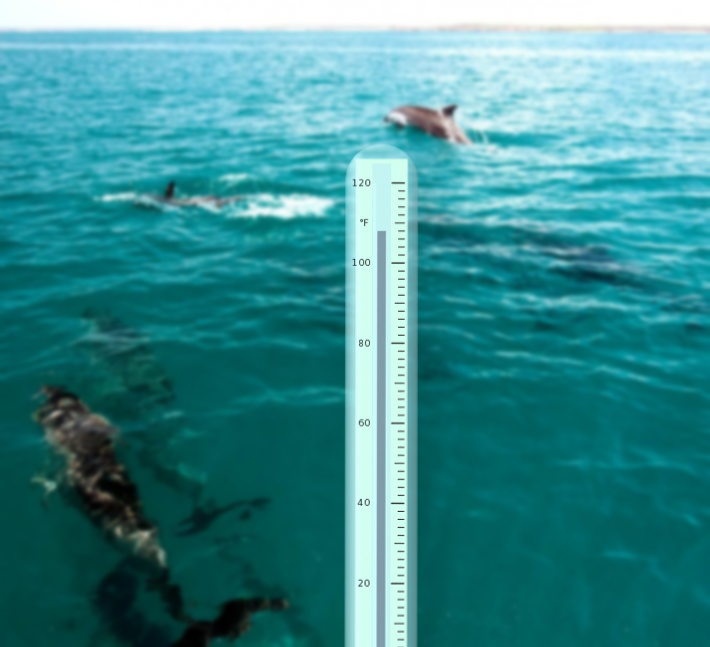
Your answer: {"value": 108, "unit": "°F"}
